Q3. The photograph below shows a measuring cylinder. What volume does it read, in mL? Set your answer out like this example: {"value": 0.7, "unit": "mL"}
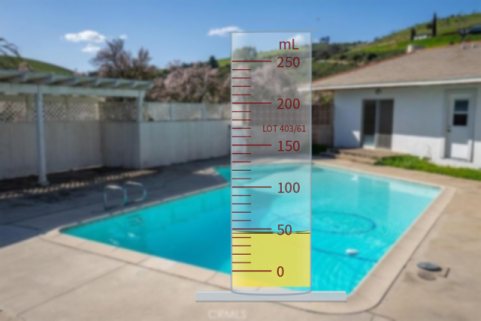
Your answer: {"value": 45, "unit": "mL"}
